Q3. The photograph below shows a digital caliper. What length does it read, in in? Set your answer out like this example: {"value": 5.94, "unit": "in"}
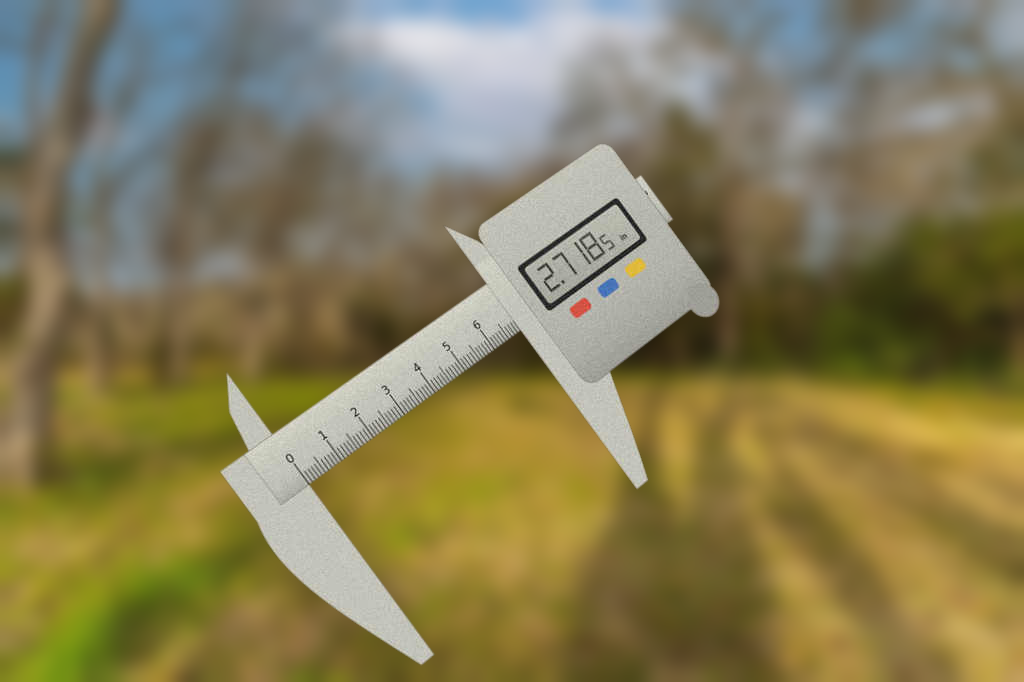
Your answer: {"value": 2.7185, "unit": "in"}
